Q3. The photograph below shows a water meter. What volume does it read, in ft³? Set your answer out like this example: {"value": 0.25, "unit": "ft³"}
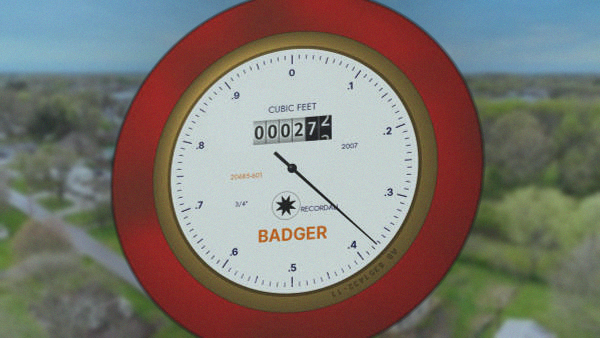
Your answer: {"value": 272.37, "unit": "ft³"}
